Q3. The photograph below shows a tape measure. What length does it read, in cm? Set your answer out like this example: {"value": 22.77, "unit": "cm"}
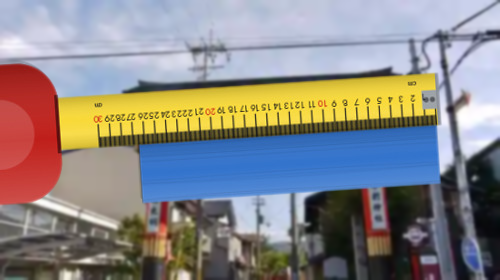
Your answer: {"value": 26.5, "unit": "cm"}
